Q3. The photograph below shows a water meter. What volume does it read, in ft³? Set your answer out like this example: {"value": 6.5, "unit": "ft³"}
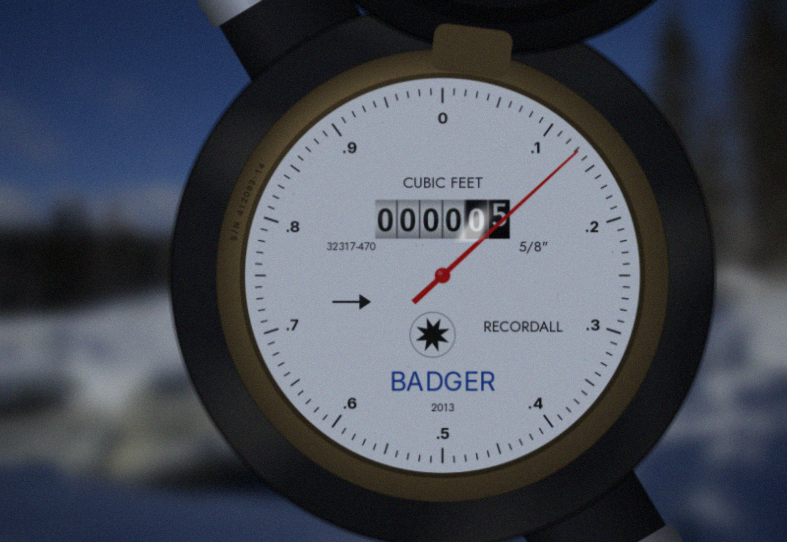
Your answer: {"value": 5.13, "unit": "ft³"}
